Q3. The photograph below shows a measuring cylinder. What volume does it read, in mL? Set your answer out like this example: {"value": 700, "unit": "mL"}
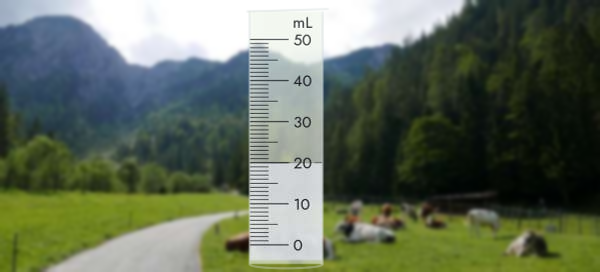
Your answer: {"value": 20, "unit": "mL"}
